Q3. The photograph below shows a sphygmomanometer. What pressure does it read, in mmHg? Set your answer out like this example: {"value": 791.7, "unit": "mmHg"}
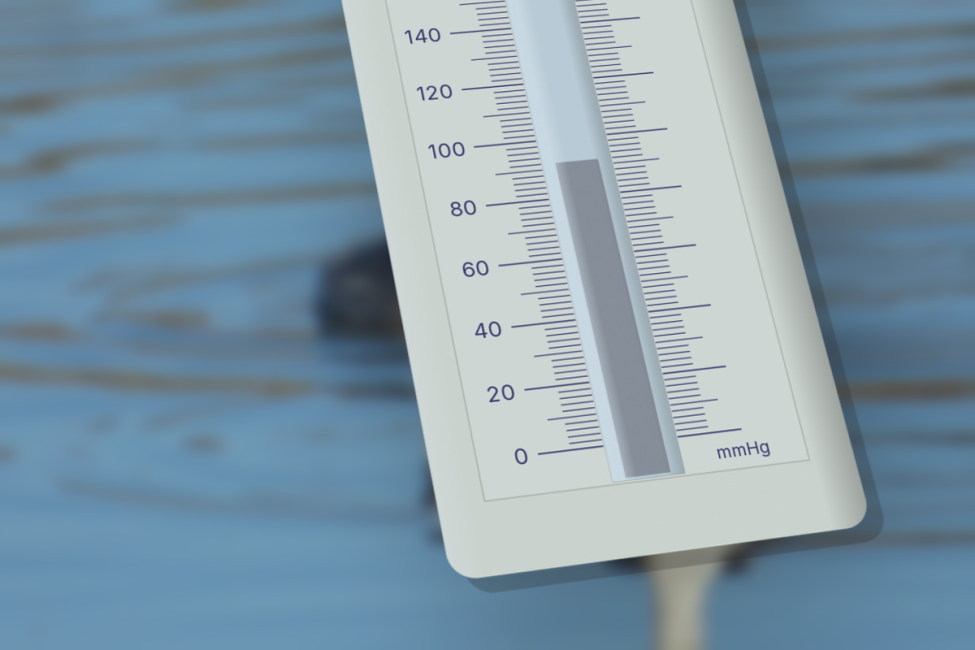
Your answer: {"value": 92, "unit": "mmHg"}
